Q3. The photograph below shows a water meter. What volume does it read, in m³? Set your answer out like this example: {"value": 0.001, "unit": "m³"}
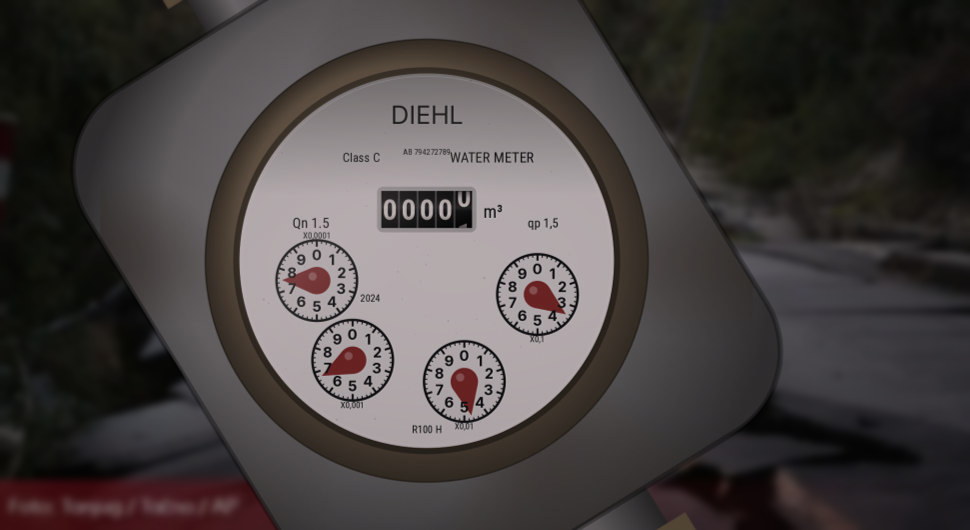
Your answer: {"value": 0.3467, "unit": "m³"}
